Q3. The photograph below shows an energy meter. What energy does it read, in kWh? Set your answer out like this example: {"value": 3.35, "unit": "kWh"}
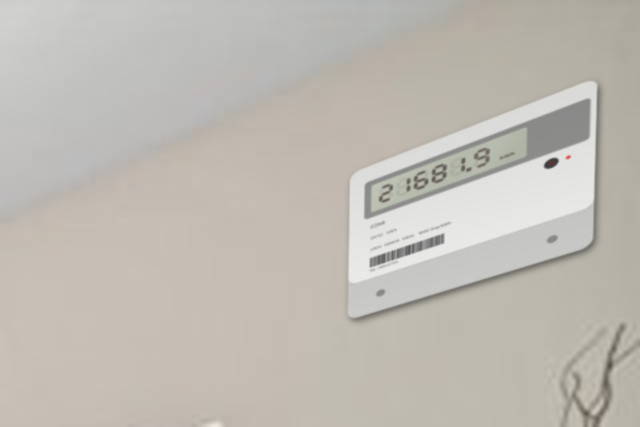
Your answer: {"value": 21681.9, "unit": "kWh"}
